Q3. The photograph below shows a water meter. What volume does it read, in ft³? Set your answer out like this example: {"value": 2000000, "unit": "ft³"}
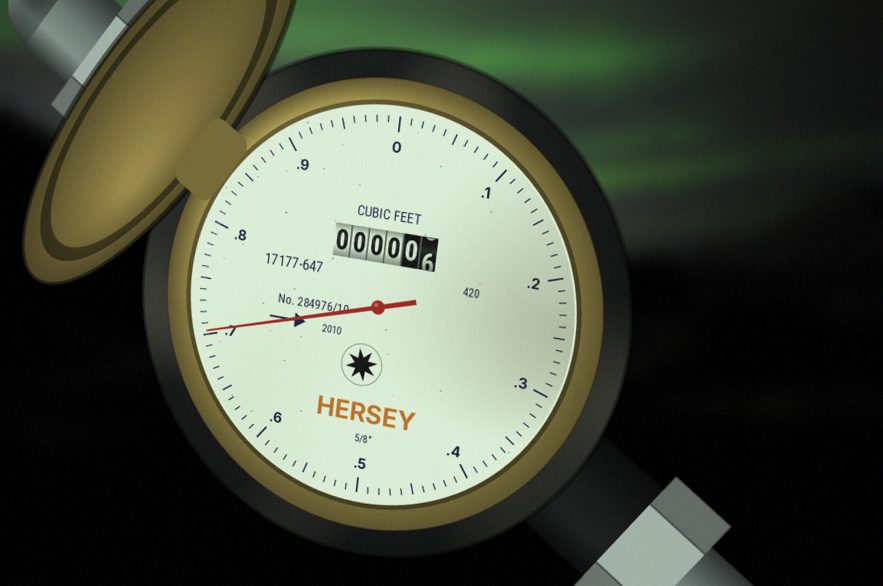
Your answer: {"value": 5.70, "unit": "ft³"}
